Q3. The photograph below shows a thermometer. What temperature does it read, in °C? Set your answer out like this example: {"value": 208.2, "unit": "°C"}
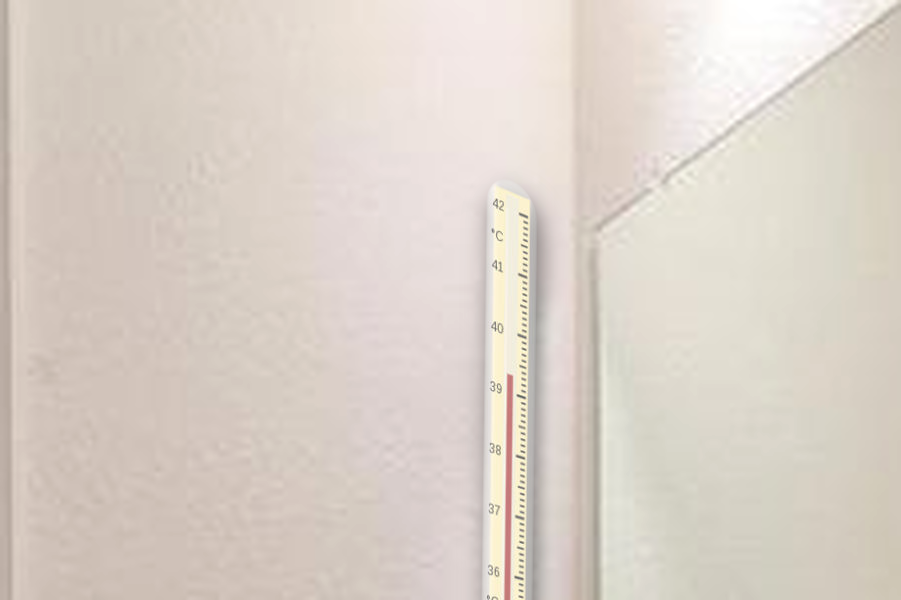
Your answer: {"value": 39.3, "unit": "°C"}
